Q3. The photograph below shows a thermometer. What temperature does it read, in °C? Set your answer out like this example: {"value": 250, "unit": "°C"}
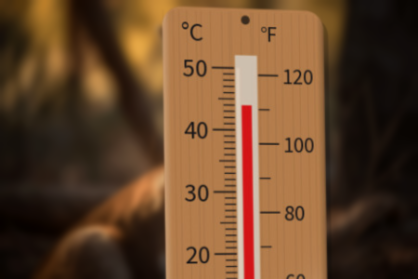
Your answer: {"value": 44, "unit": "°C"}
